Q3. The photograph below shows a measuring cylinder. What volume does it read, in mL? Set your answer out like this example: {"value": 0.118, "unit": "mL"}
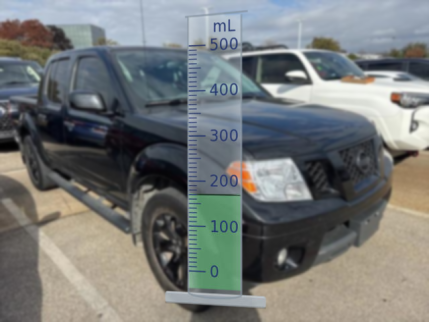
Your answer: {"value": 170, "unit": "mL"}
